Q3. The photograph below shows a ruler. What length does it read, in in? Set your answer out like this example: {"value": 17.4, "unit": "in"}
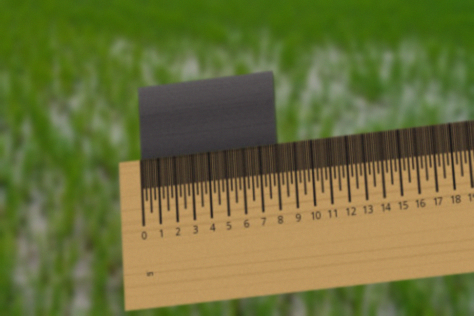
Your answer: {"value": 8, "unit": "in"}
